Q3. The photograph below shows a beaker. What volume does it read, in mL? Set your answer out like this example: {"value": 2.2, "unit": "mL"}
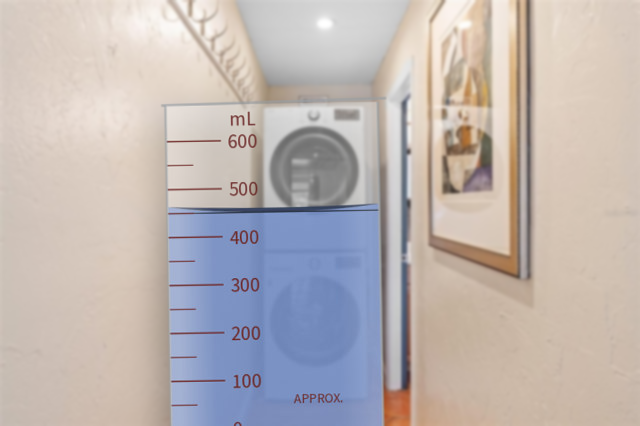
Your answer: {"value": 450, "unit": "mL"}
